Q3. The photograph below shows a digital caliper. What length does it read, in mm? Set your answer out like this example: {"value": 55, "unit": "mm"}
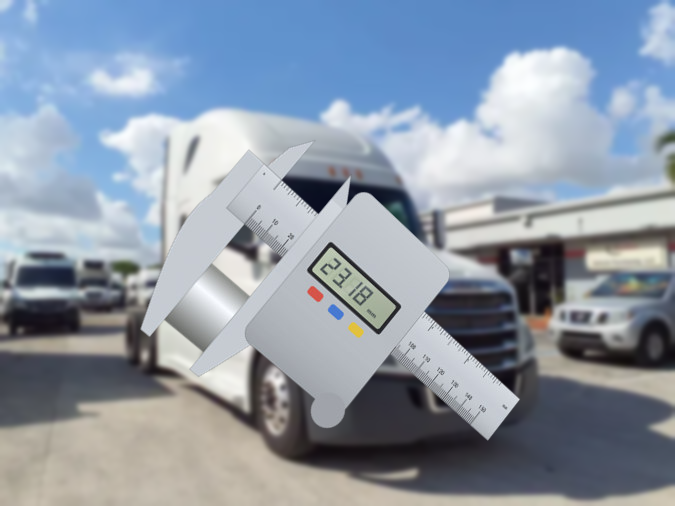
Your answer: {"value": 23.18, "unit": "mm"}
